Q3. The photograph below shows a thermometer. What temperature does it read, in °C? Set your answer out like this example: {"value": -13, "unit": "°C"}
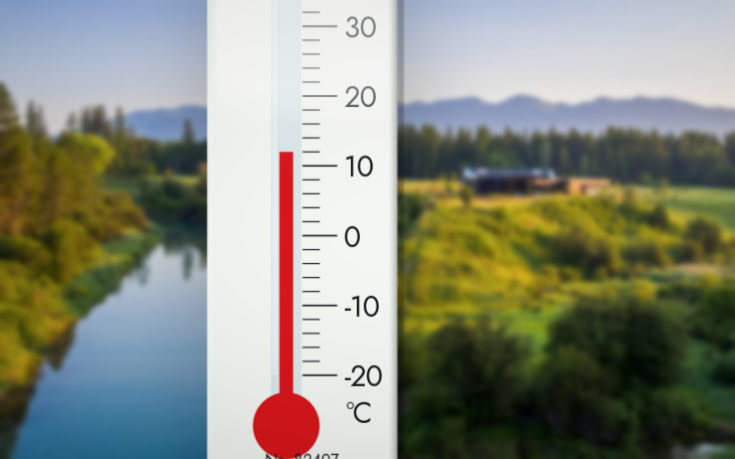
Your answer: {"value": 12, "unit": "°C"}
